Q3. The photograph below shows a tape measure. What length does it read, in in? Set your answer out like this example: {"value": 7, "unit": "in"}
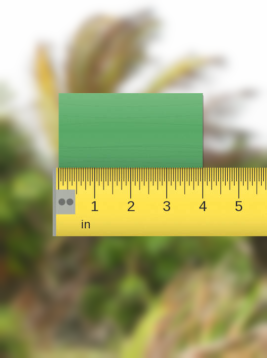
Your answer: {"value": 4, "unit": "in"}
